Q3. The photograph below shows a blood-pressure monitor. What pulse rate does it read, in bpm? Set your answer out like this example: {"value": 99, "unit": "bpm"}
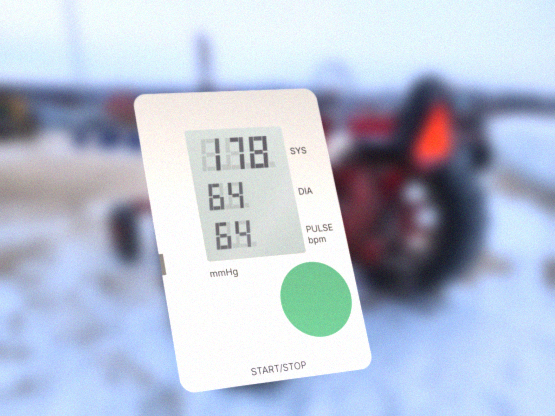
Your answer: {"value": 64, "unit": "bpm"}
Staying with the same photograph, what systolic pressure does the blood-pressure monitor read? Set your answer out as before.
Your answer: {"value": 178, "unit": "mmHg"}
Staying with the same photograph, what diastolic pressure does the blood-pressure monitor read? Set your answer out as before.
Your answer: {"value": 64, "unit": "mmHg"}
